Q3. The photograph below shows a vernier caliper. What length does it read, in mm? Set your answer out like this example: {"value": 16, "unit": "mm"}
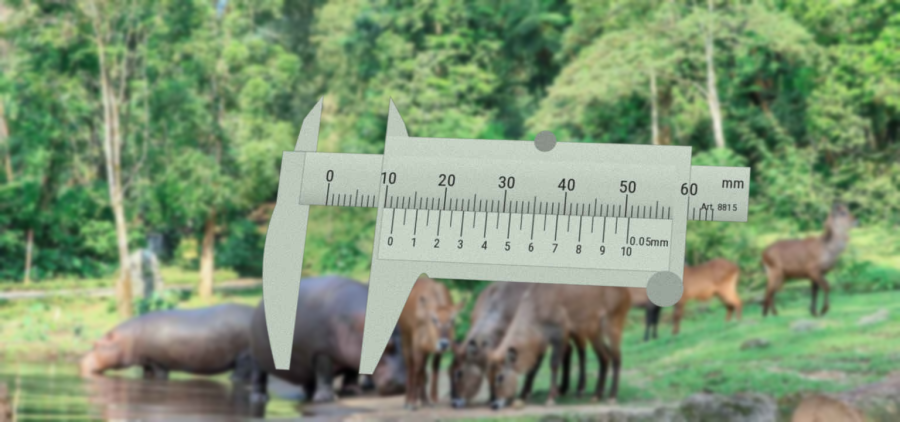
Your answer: {"value": 11.6, "unit": "mm"}
